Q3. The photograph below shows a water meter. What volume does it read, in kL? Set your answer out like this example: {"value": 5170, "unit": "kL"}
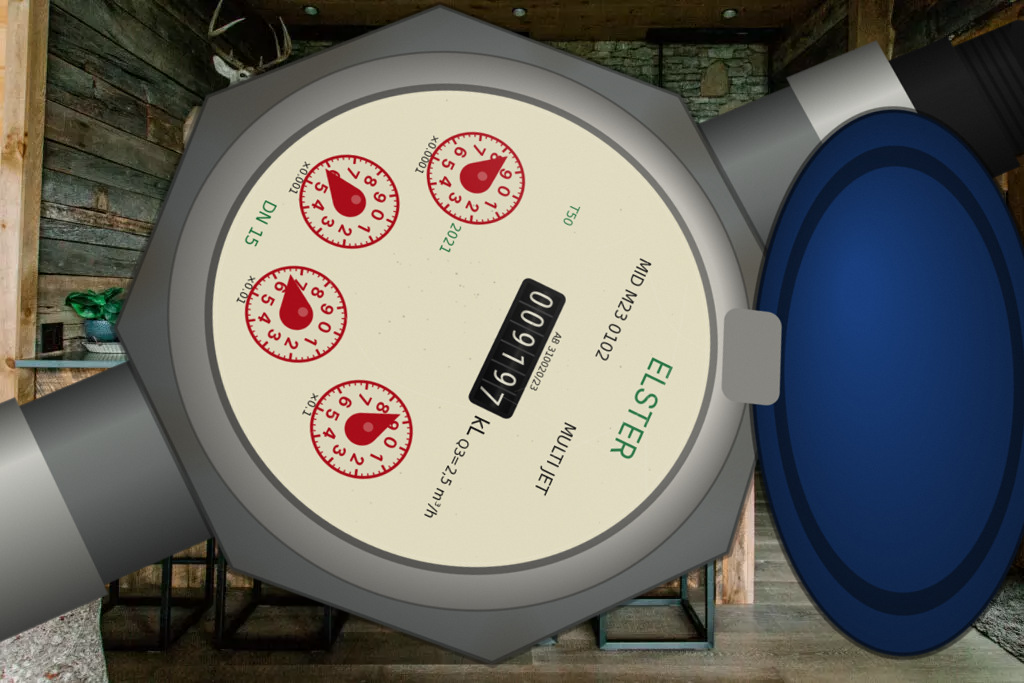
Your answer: {"value": 9196.8658, "unit": "kL"}
